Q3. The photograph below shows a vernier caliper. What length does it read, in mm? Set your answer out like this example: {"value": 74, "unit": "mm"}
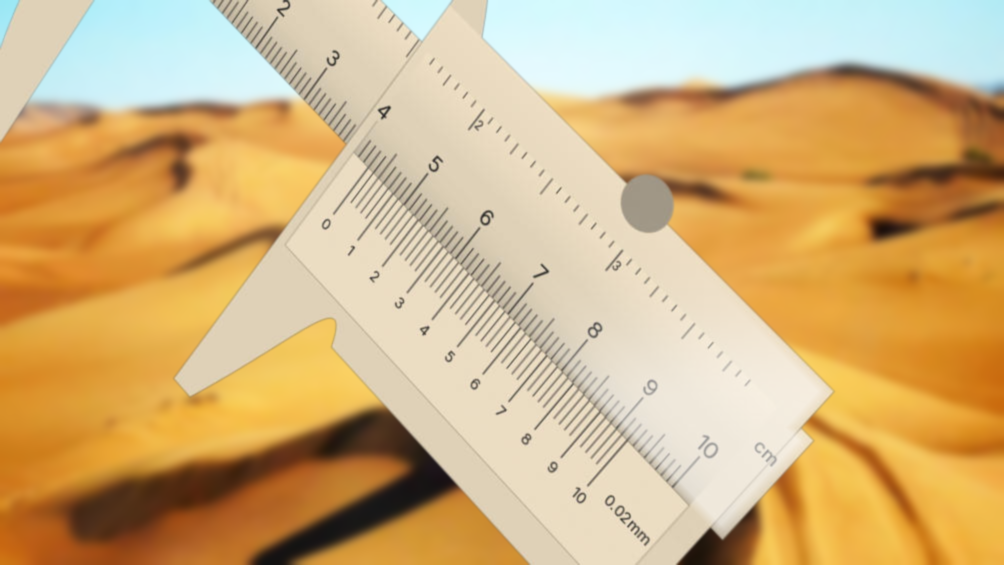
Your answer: {"value": 43.0, "unit": "mm"}
